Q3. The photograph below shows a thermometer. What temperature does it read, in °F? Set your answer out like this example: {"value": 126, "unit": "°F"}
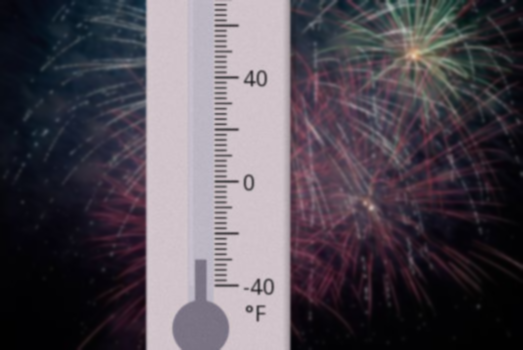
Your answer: {"value": -30, "unit": "°F"}
